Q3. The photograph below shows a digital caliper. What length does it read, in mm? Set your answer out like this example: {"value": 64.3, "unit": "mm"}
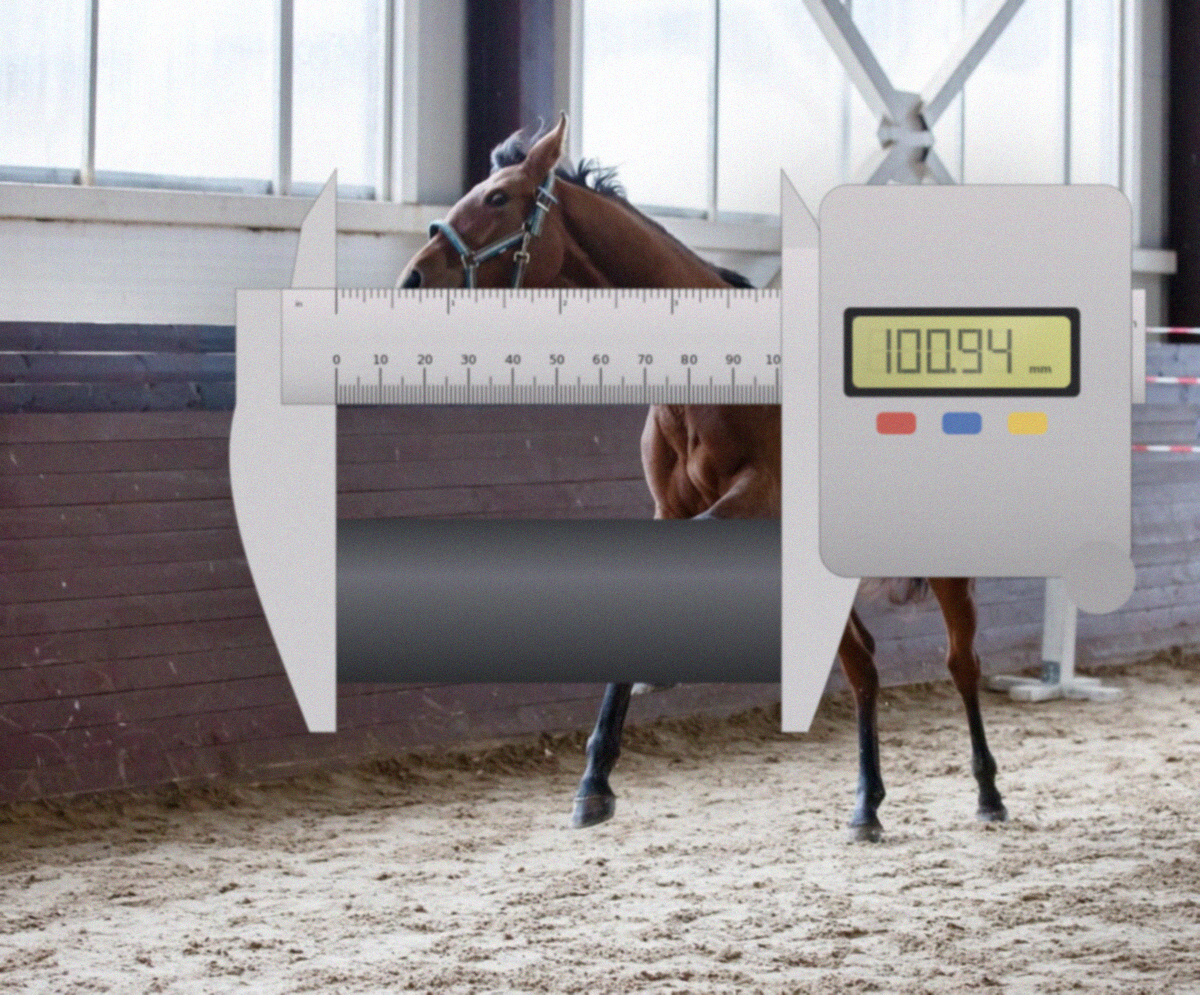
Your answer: {"value": 100.94, "unit": "mm"}
